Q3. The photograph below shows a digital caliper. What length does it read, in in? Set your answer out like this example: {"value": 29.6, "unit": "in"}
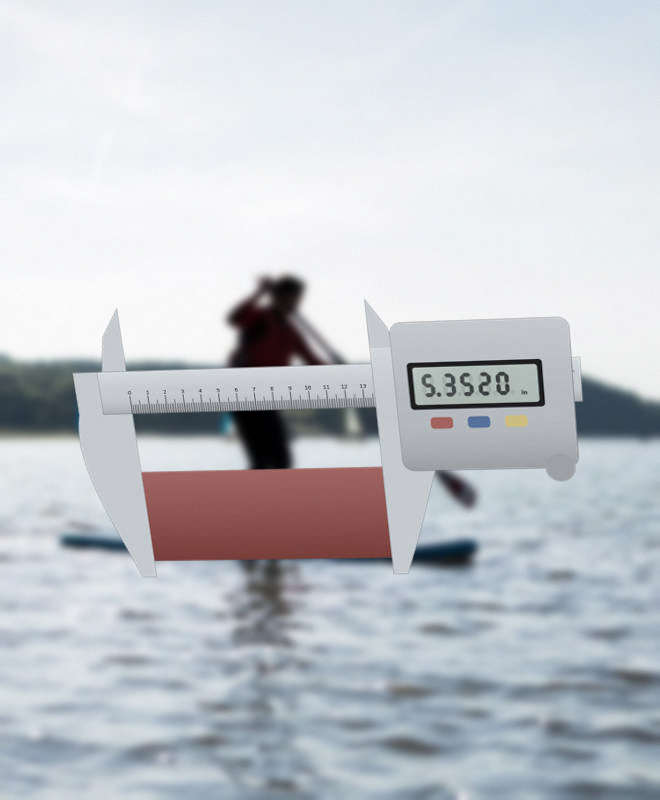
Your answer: {"value": 5.3520, "unit": "in"}
